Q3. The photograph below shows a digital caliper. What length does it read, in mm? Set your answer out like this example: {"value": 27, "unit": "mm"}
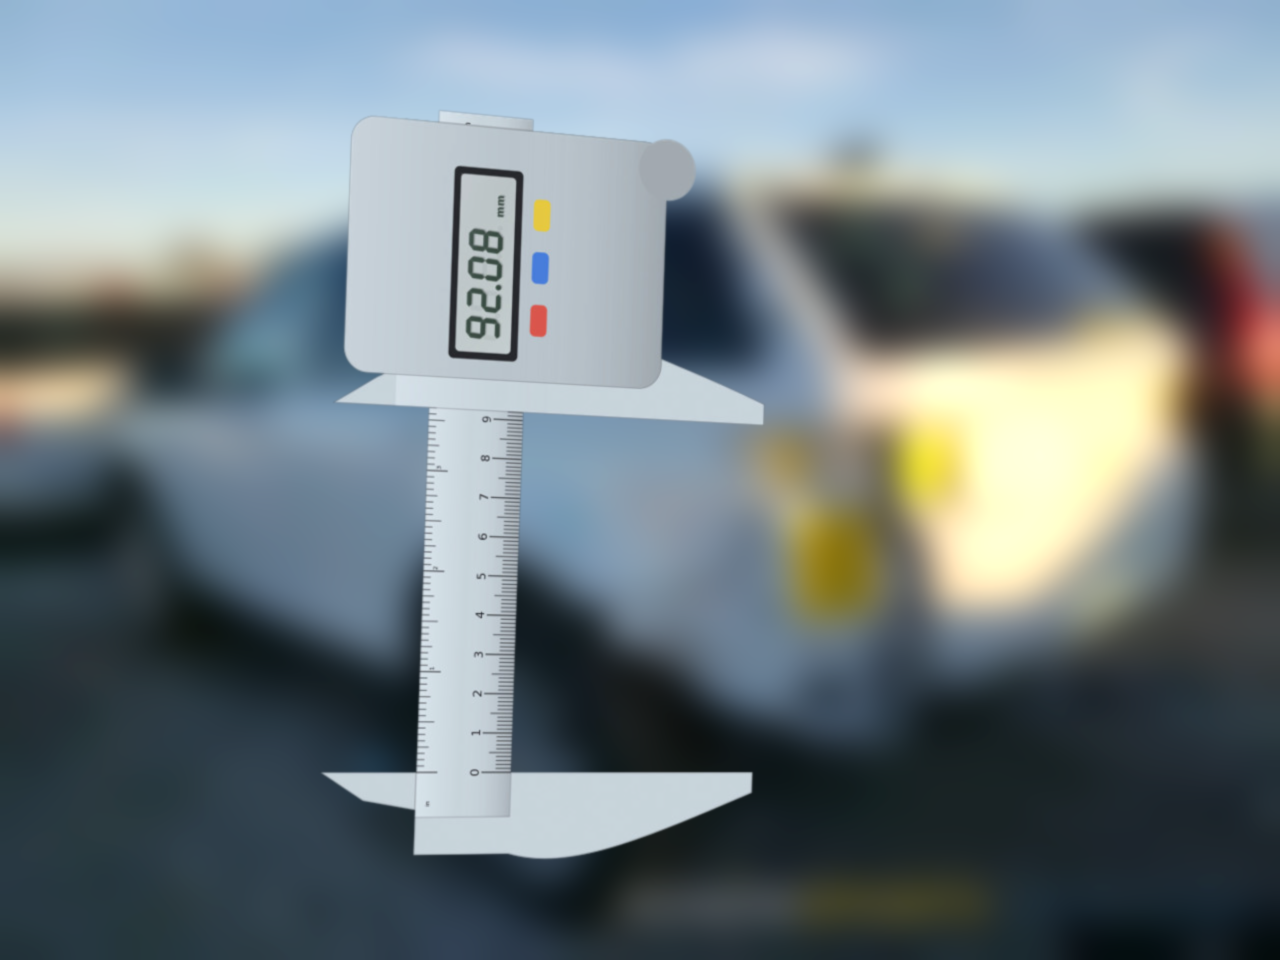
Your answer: {"value": 92.08, "unit": "mm"}
